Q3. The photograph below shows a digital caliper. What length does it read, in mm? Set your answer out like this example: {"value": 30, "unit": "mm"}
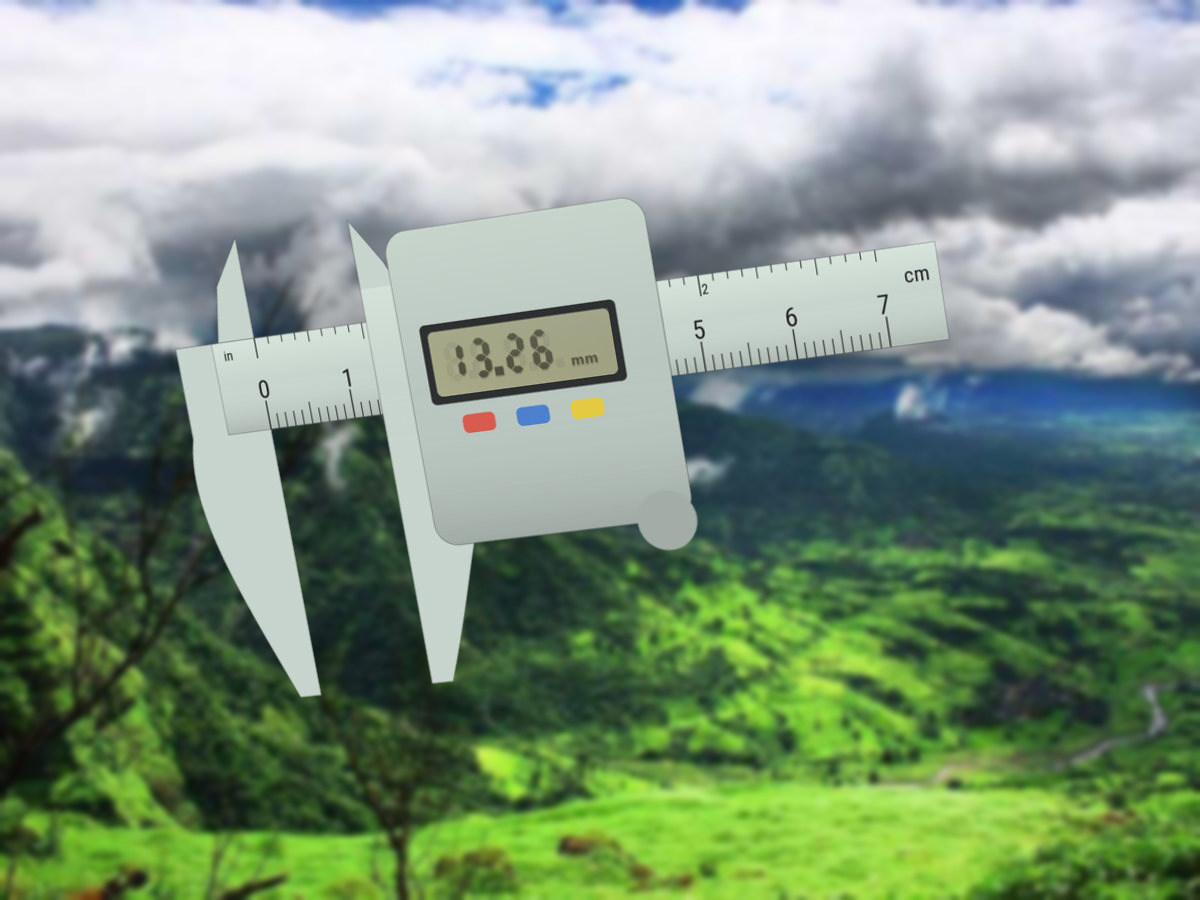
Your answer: {"value": 13.26, "unit": "mm"}
